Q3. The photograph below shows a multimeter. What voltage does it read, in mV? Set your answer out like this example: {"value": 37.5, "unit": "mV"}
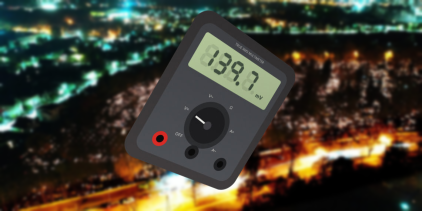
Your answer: {"value": 139.7, "unit": "mV"}
